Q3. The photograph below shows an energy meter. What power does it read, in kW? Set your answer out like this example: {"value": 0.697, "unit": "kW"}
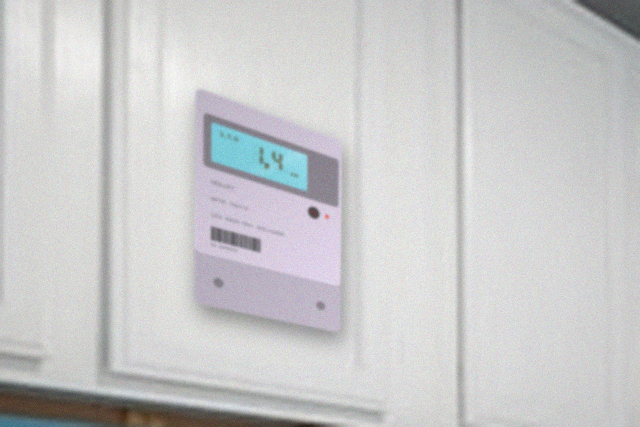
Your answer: {"value": 1.4, "unit": "kW"}
